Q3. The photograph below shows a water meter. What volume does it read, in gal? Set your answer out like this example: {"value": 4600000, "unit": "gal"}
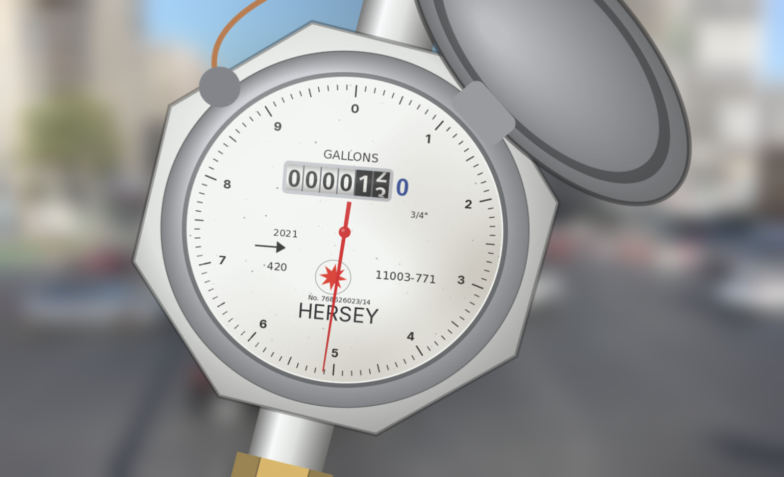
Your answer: {"value": 125.1, "unit": "gal"}
